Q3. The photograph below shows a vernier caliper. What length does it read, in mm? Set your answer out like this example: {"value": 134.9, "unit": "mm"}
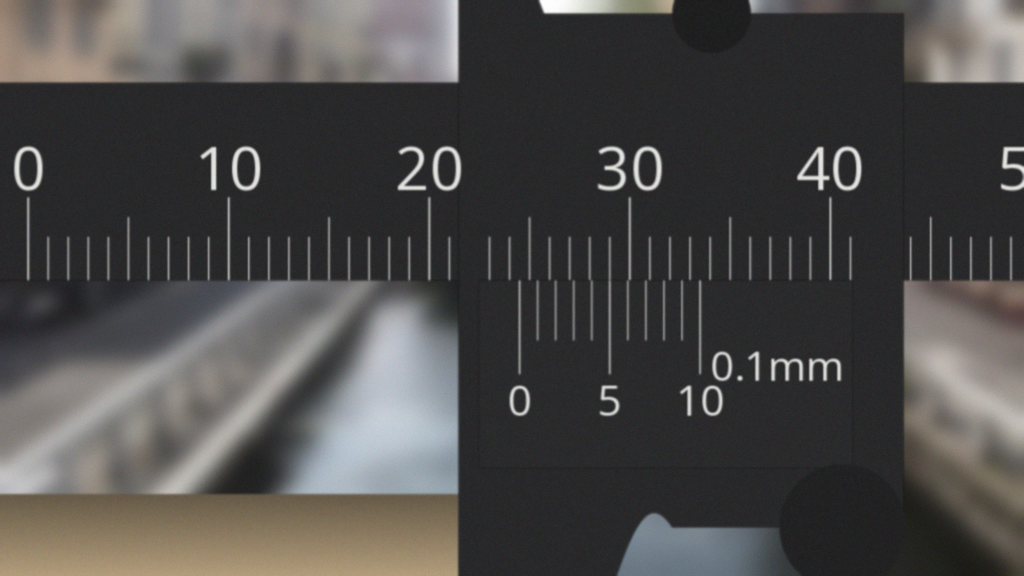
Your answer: {"value": 24.5, "unit": "mm"}
